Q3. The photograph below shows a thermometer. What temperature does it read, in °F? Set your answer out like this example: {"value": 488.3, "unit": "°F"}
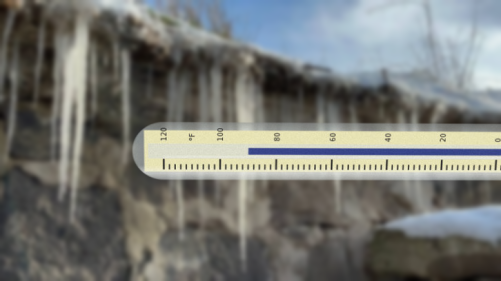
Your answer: {"value": 90, "unit": "°F"}
